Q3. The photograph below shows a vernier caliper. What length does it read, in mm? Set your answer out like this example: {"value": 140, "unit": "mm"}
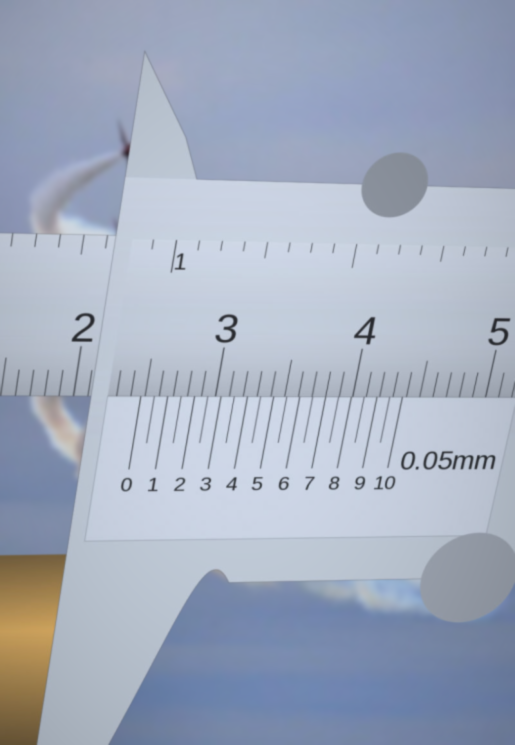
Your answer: {"value": 24.7, "unit": "mm"}
